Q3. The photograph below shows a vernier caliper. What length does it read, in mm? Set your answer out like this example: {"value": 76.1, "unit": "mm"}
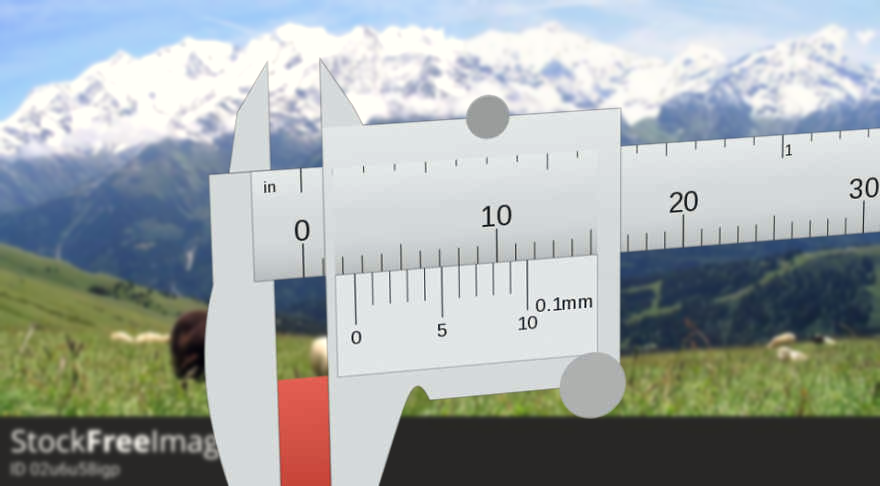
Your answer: {"value": 2.6, "unit": "mm"}
